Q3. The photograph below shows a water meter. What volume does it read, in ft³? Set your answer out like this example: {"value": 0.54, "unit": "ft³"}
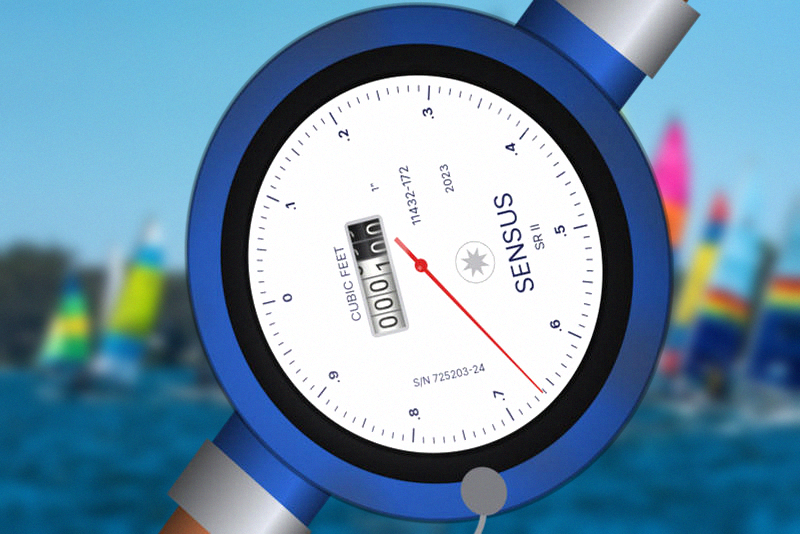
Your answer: {"value": 99.66, "unit": "ft³"}
